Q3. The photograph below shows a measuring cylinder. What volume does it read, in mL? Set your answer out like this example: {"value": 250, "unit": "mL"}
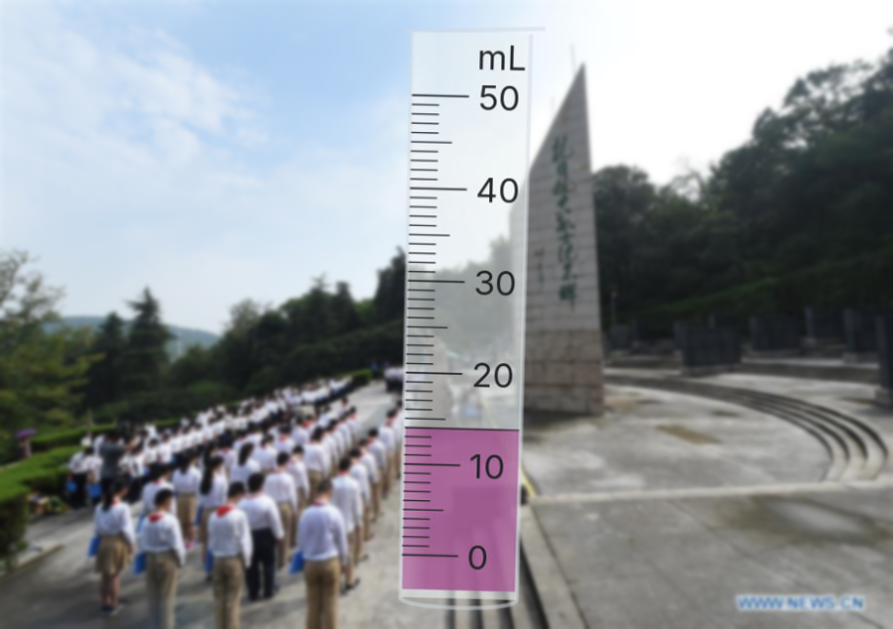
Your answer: {"value": 14, "unit": "mL"}
